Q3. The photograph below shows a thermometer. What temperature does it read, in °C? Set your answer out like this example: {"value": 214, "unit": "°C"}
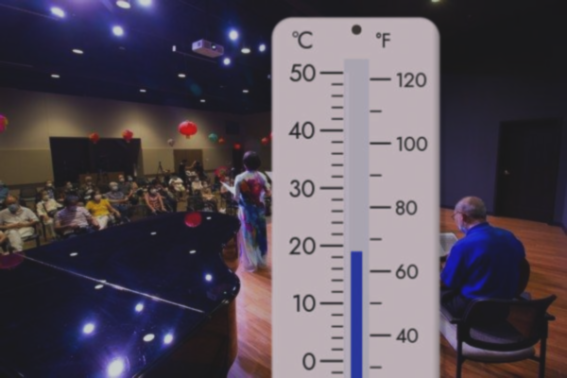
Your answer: {"value": 19, "unit": "°C"}
